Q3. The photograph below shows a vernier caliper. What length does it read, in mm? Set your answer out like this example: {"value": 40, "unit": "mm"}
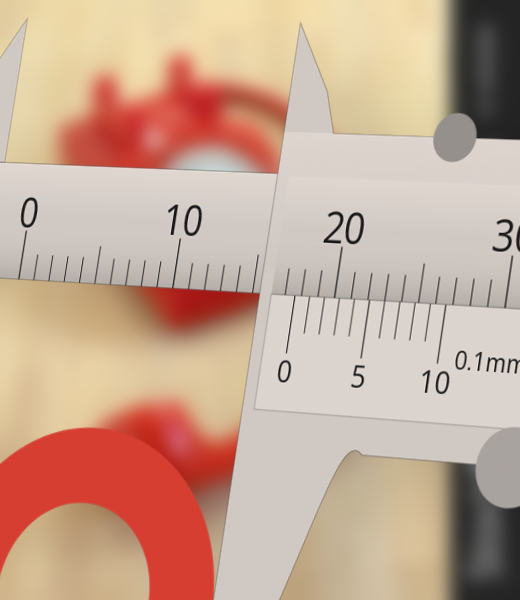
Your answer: {"value": 17.6, "unit": "mm"}
